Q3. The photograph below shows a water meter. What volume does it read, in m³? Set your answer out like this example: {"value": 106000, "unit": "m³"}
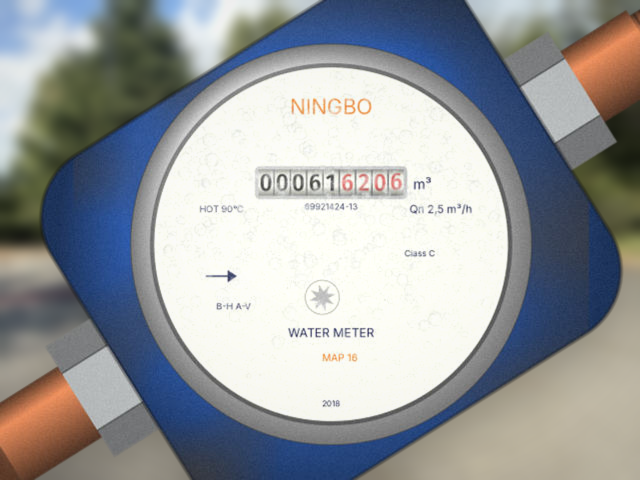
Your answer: {"value": 61.6206, "unit": "m³"}
